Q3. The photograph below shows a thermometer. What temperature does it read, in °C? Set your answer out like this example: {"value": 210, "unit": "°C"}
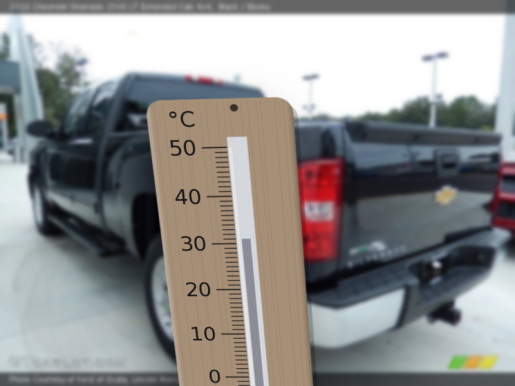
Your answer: {"value": 31, "unit": "°C"}
